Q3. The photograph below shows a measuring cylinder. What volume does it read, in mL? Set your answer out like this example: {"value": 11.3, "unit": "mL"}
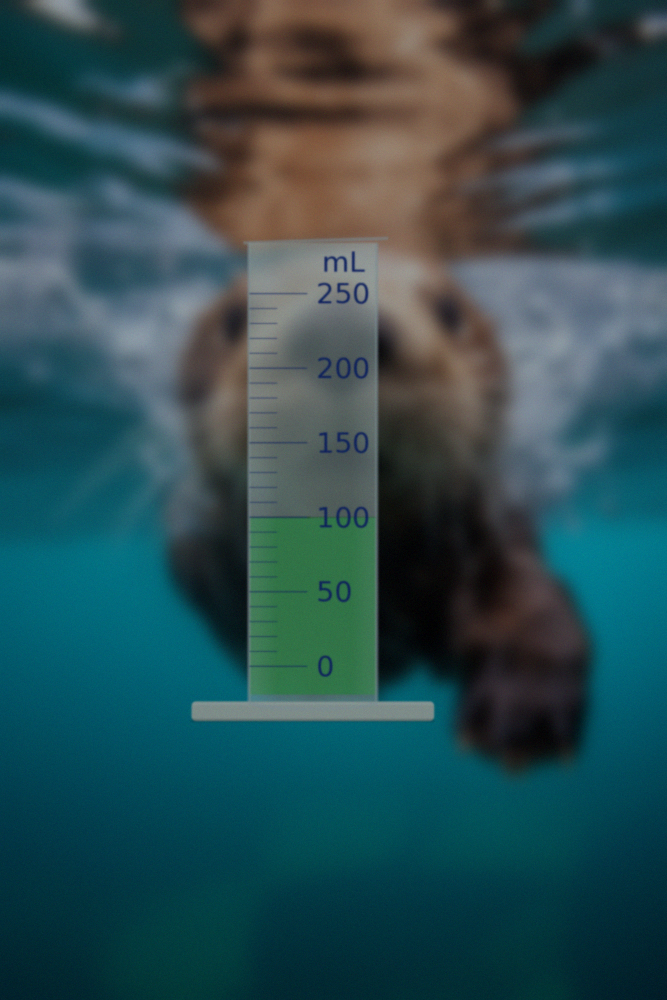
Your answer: {"value": 100, "unit": "mL"}
